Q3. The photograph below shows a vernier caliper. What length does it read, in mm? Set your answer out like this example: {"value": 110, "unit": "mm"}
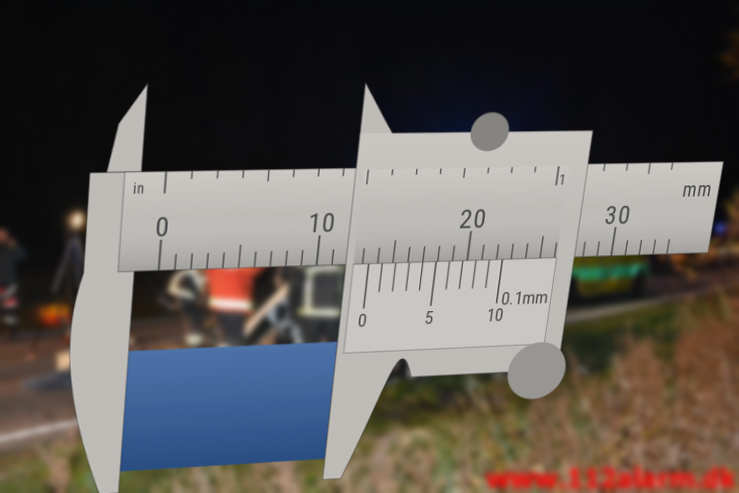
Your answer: {"value": 13.4, "unit": "mm"}
